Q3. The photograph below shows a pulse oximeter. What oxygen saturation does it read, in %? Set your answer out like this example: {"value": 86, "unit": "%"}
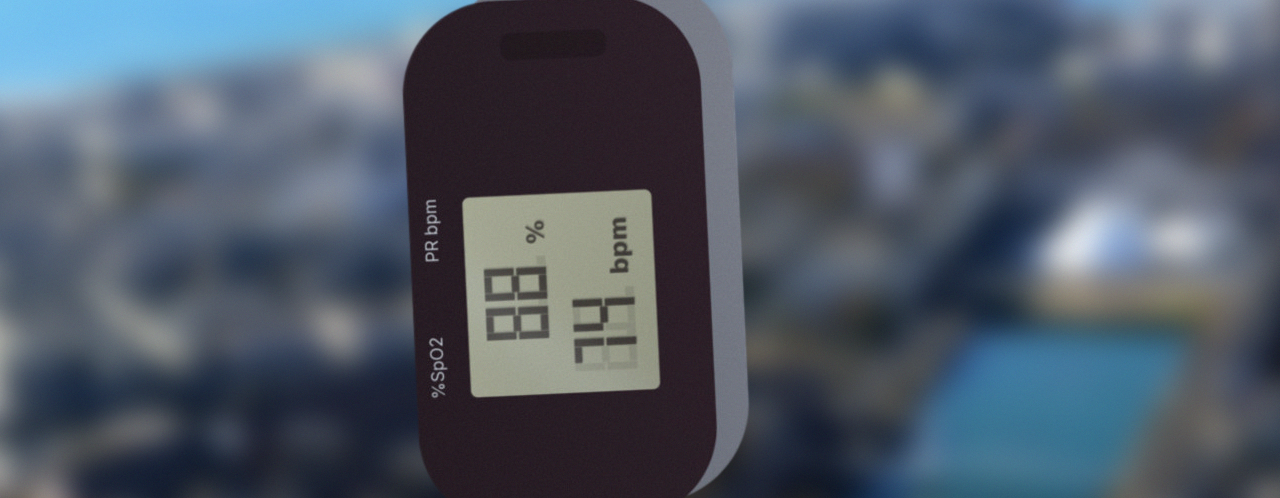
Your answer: {"value": 88, "unit": "%"}
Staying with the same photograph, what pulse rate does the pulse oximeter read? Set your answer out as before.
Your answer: {"value": 74, "unit": "bpm"}
